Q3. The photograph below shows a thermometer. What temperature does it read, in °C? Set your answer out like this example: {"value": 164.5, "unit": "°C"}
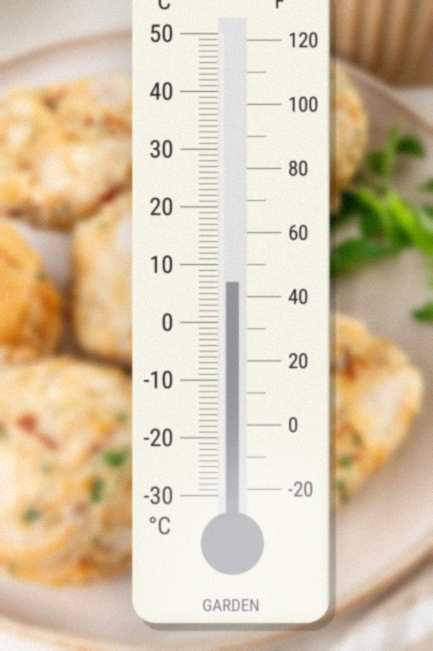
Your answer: {"value": 7, "unit": "°C"}
